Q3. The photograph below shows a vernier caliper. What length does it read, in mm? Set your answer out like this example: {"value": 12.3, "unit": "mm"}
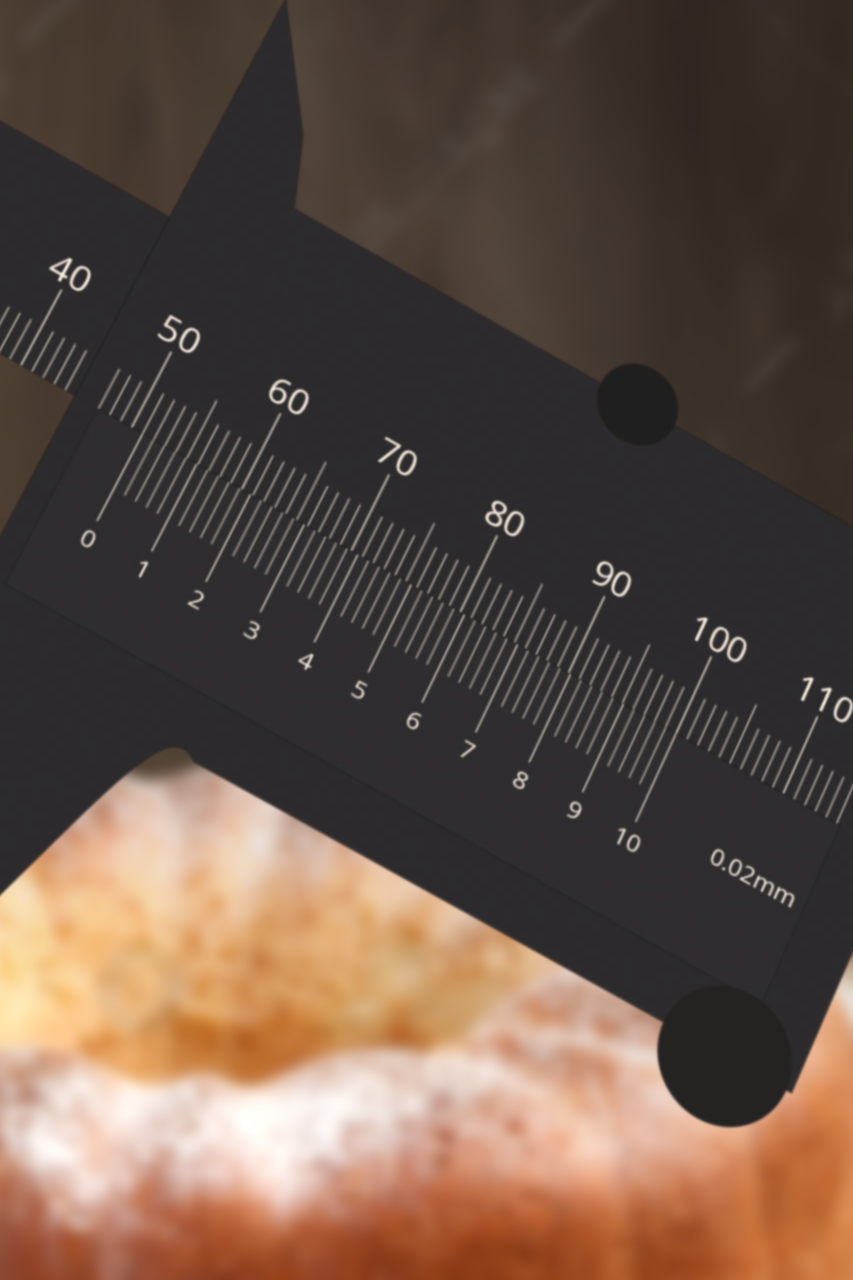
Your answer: {"value": 51.0, "unit": "mm"}
